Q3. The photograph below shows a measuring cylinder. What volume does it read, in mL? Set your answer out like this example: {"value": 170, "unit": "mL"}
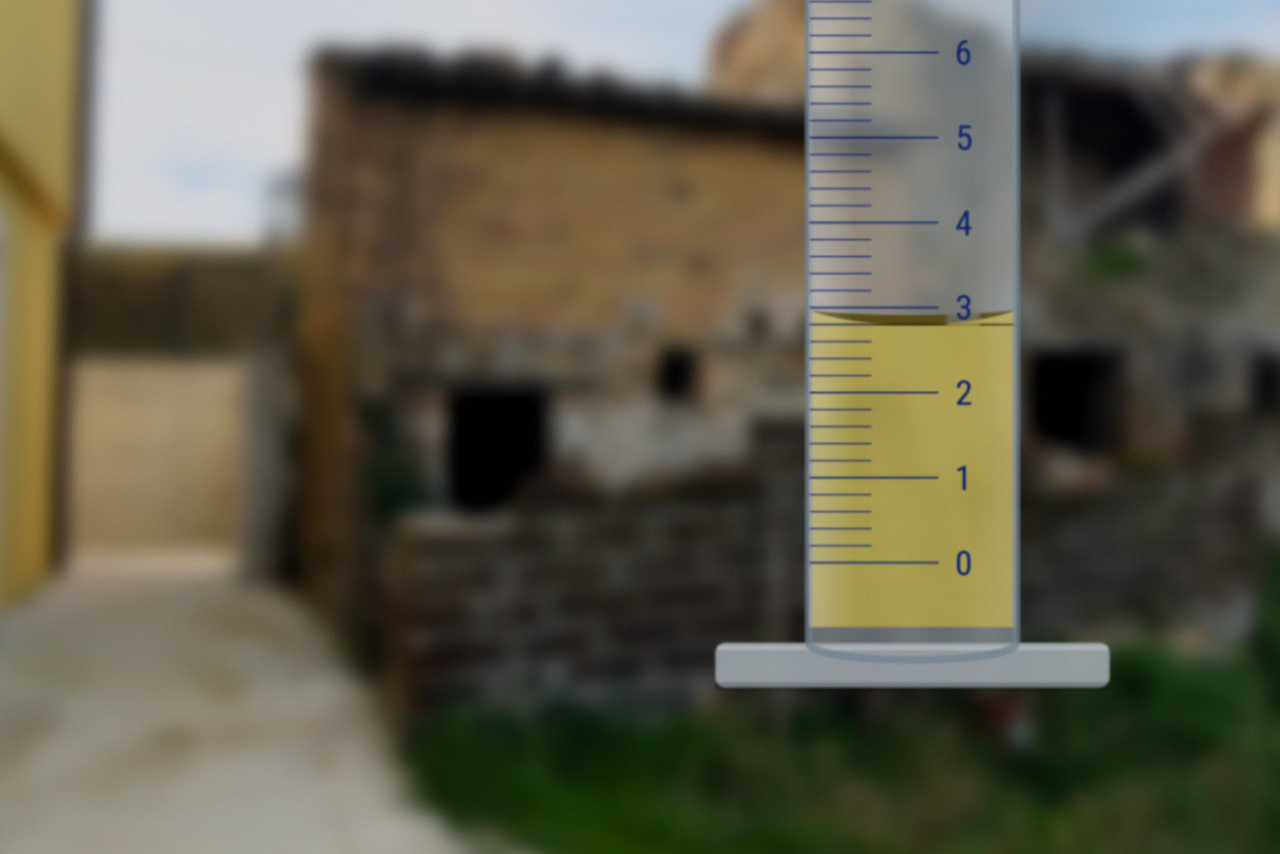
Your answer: {"value": 2.8, "unit": "mL"}
